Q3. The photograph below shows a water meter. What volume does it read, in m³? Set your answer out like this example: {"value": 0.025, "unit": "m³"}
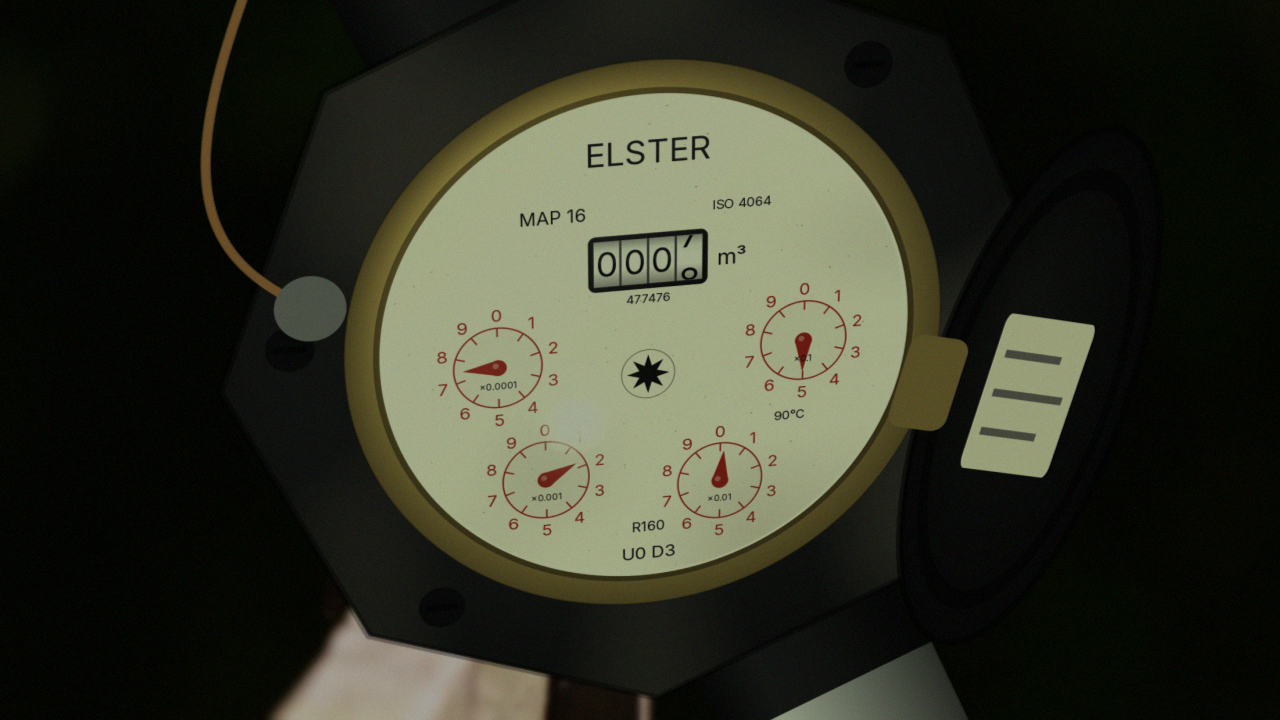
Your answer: {"value": 7.5017, "unit": "m³"}
